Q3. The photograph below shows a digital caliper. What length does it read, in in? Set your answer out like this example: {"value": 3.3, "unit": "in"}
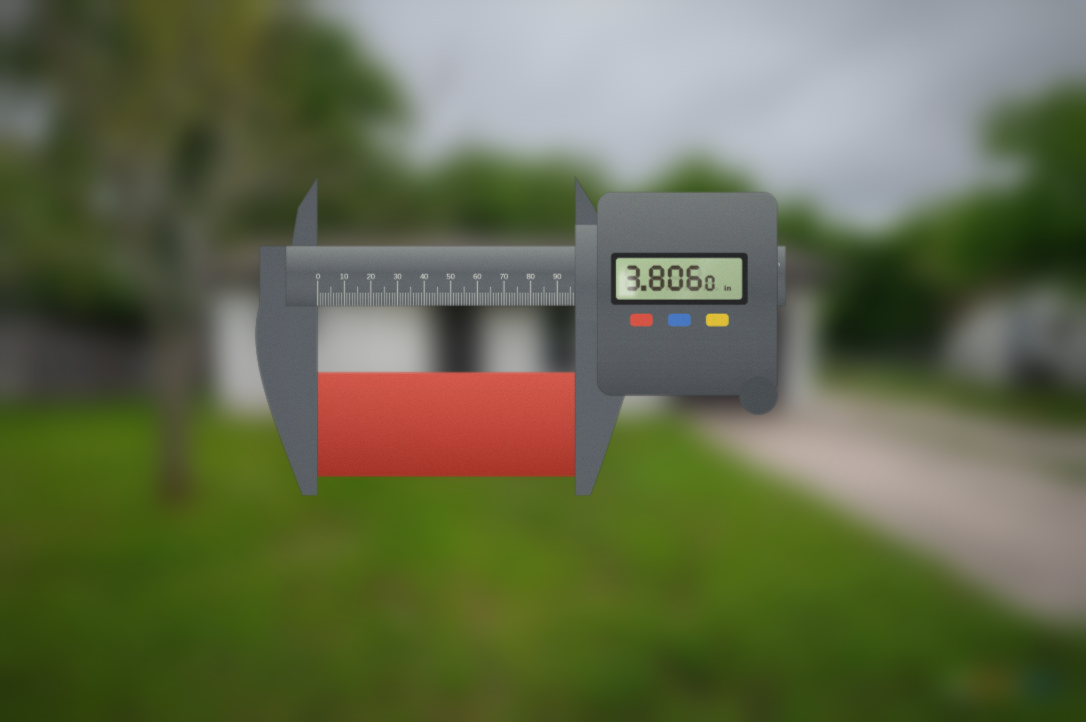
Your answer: {"value": 3.8060, "unit": "in"}
